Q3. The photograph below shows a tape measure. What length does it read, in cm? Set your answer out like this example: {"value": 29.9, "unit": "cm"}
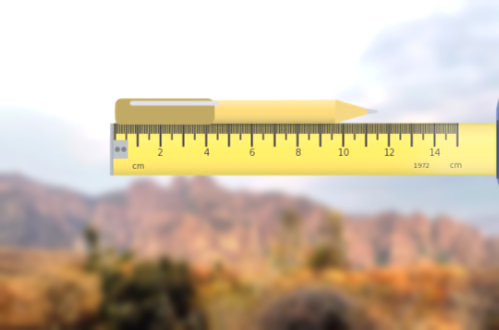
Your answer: {"value": 11.5, "unit": "cm"}
